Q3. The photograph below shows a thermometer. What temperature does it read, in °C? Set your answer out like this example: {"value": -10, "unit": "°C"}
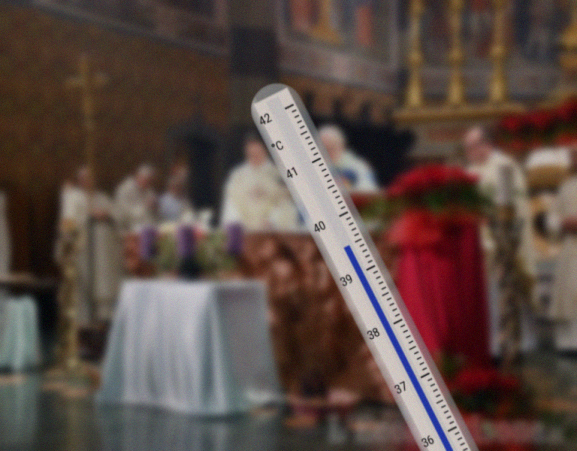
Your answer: {"value": 39.5, "unit": "°C"}
